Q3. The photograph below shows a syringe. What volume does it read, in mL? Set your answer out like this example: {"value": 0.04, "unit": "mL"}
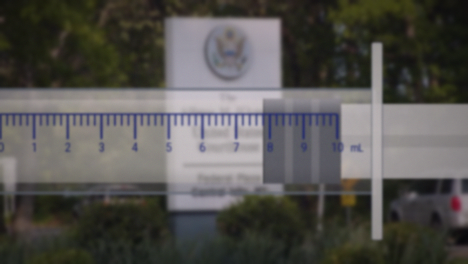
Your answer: {"value": 7.8, "unit": "mL"}
